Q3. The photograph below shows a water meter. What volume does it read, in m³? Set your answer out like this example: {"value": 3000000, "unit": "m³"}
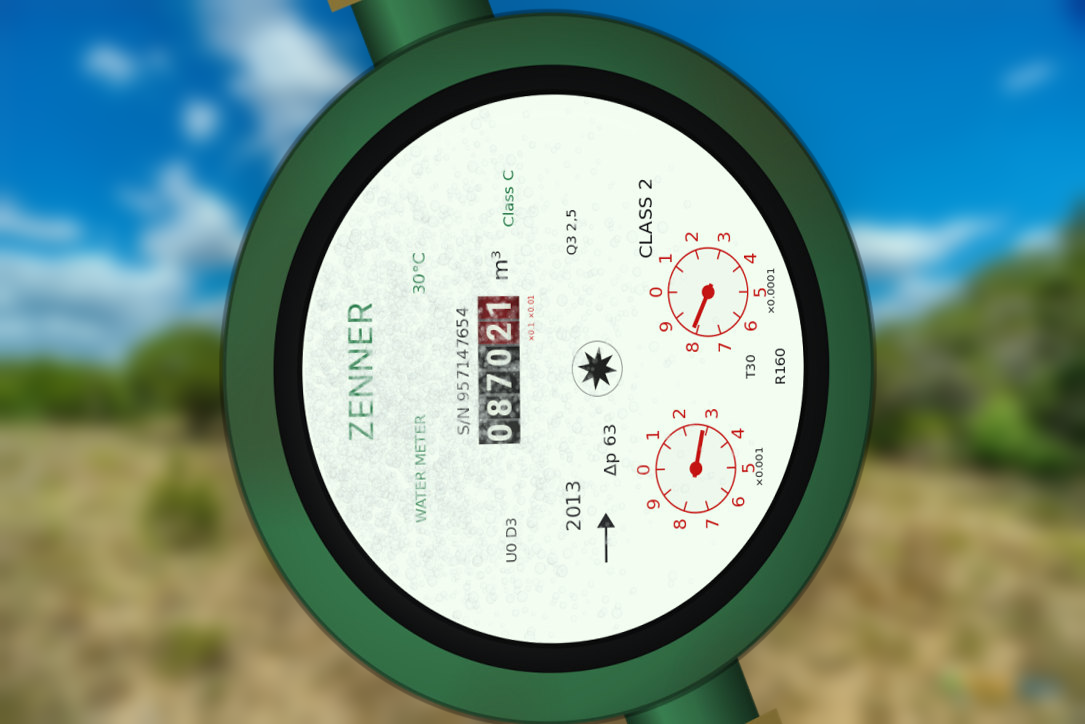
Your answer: {"value": 870.2128, "unit": "m³"}
